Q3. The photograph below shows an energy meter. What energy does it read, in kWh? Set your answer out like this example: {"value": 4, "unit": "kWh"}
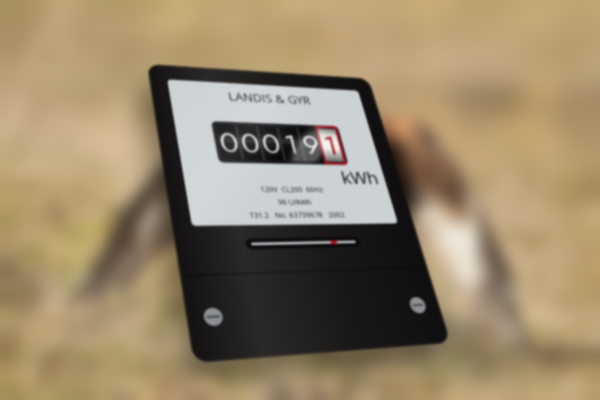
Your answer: {"value": 19.1, "unit": "kWh"}
